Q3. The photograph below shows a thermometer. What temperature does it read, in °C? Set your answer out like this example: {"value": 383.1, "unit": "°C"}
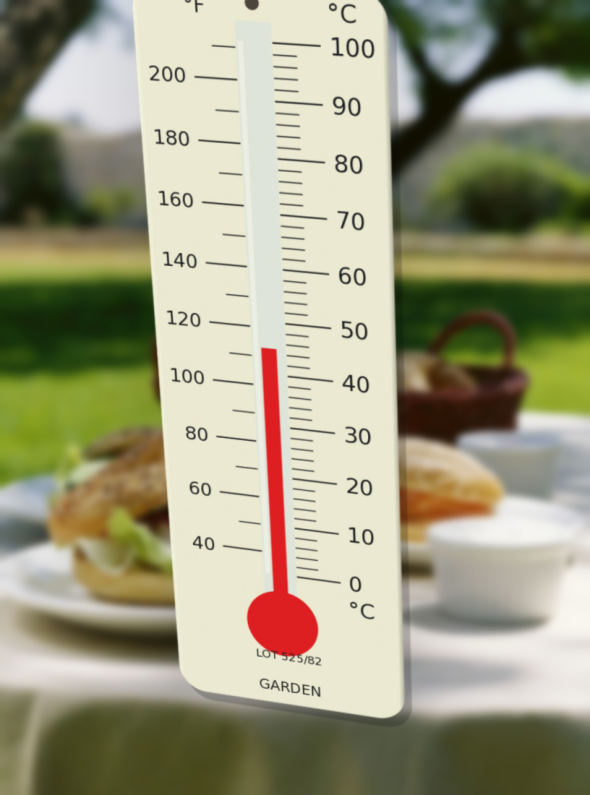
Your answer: {"value": 45, "unit": "°C"}
